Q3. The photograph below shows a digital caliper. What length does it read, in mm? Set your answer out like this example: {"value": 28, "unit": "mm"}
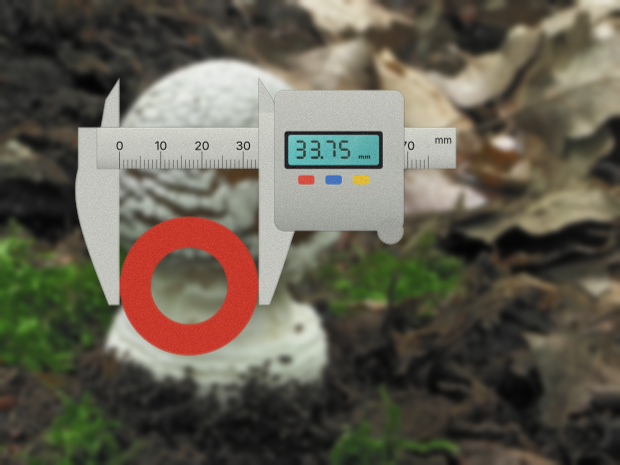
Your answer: {"value": 33.75, "unit": "mm"}
